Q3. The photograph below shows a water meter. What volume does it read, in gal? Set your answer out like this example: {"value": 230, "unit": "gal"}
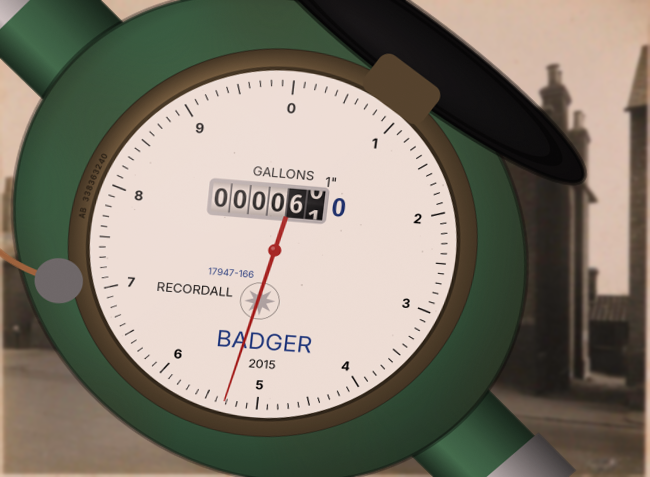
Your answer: {"value": 605.3, "unit": "gal"}
